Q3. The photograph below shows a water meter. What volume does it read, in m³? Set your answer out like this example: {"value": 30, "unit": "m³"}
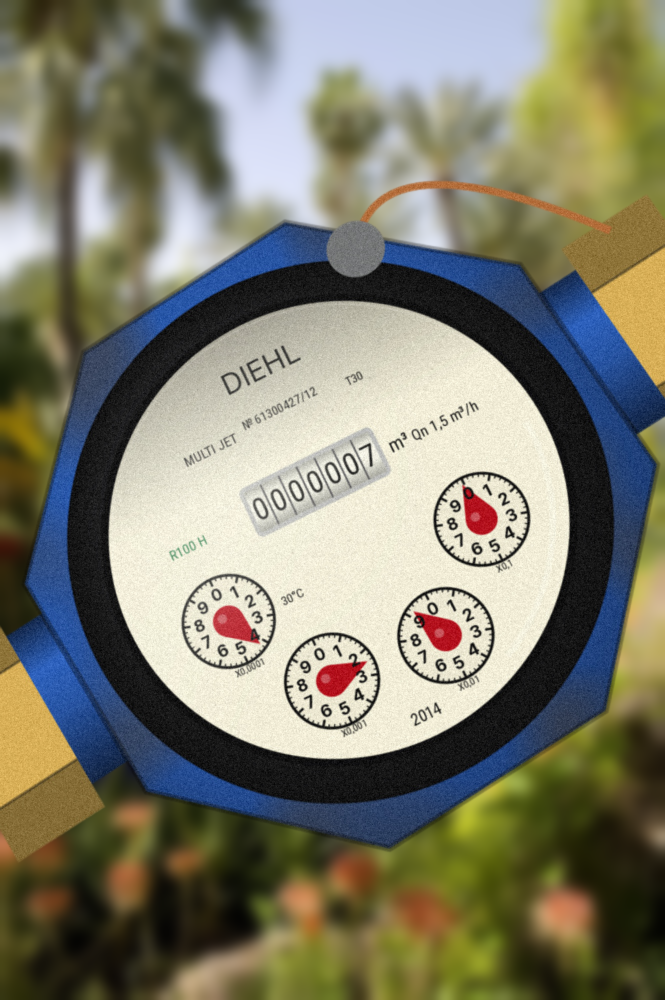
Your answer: {"value": 6.9924, "unit": "m³"}
